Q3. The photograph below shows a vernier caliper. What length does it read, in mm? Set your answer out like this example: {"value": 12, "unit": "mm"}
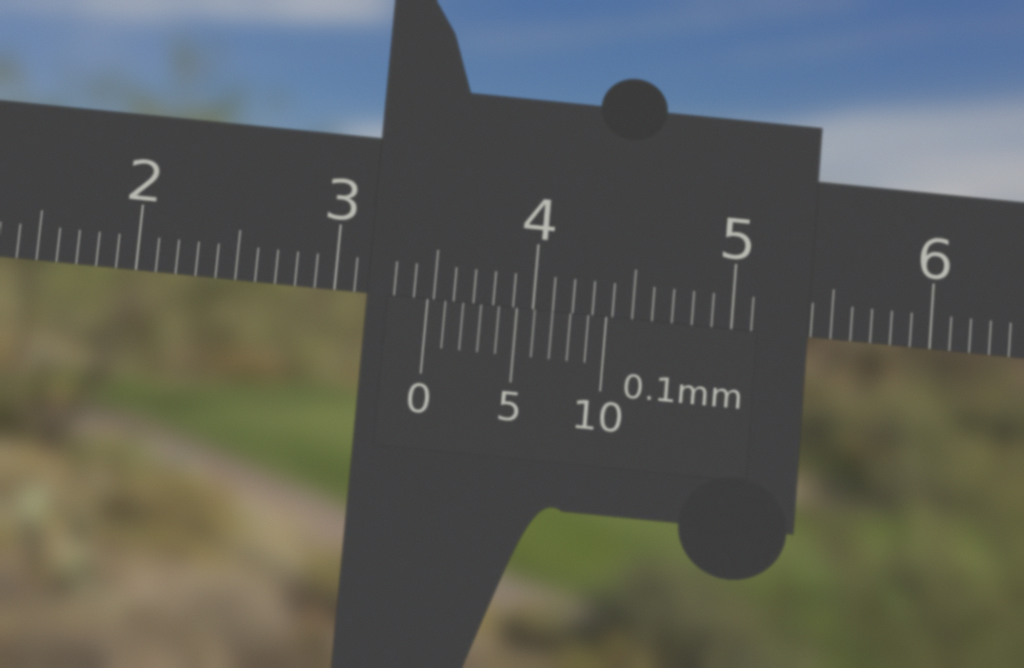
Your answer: {"value": 34.7, "unit": "mm"}
